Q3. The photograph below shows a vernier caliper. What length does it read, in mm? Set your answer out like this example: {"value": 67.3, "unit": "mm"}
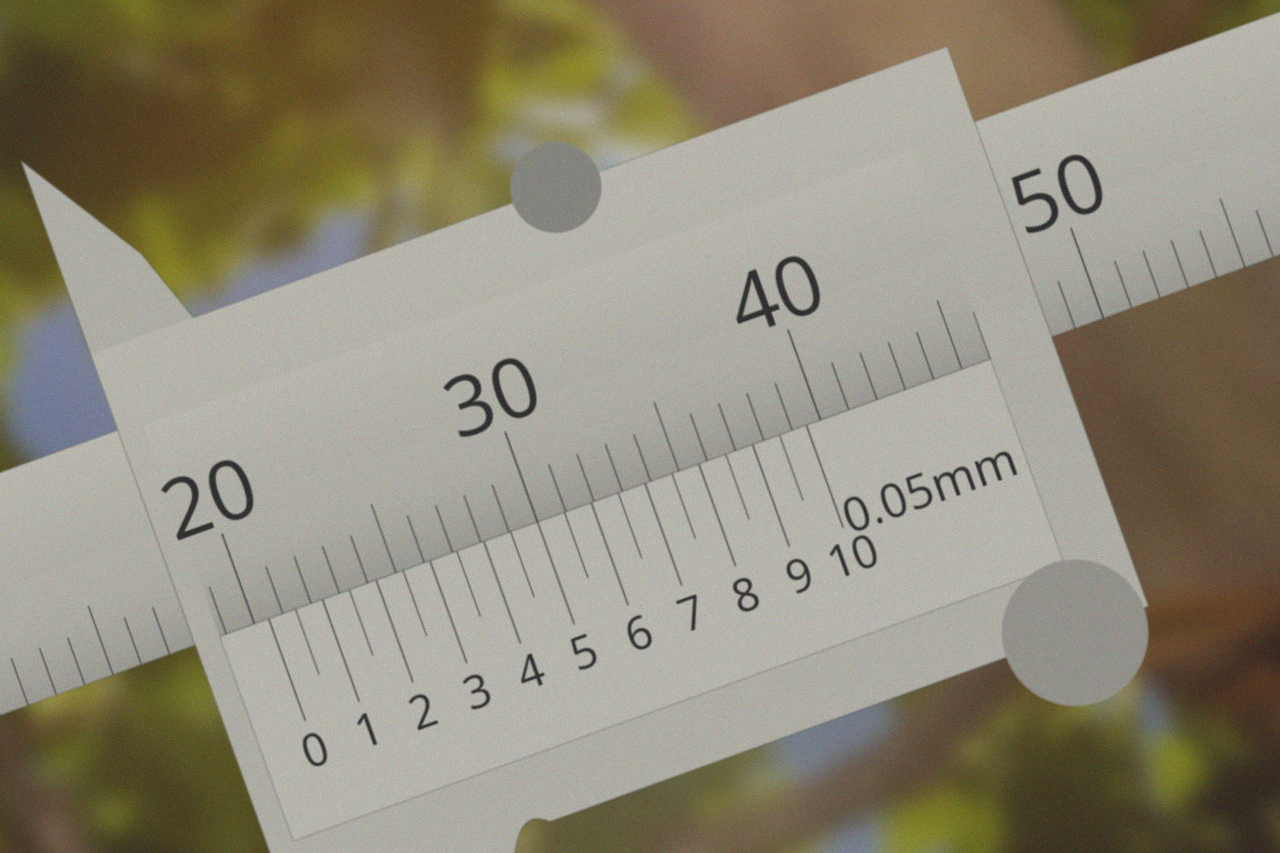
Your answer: {"value": 20.50, "unit": "mm"}
